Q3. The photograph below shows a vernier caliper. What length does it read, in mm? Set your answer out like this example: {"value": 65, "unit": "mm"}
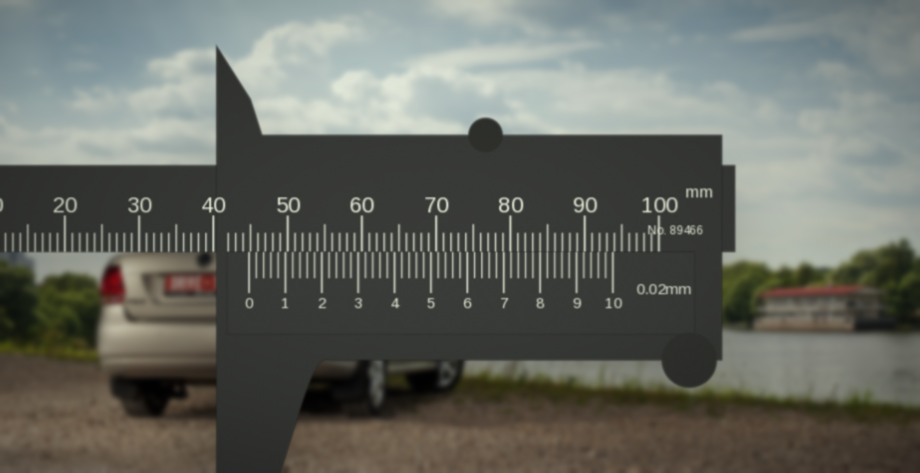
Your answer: {"value": 44.8, "unit": "mm"}
